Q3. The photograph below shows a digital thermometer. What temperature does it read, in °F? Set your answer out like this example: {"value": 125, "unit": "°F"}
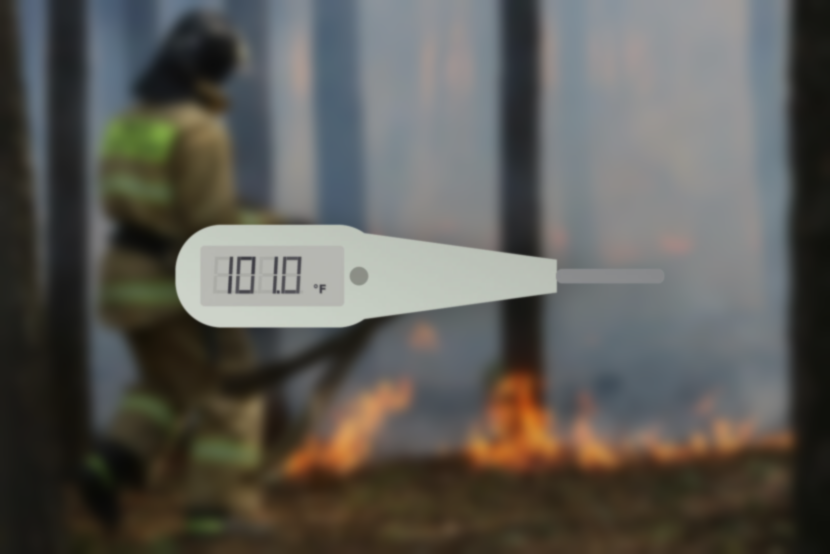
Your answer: {"value": 101.0, "unit": "°F"}
